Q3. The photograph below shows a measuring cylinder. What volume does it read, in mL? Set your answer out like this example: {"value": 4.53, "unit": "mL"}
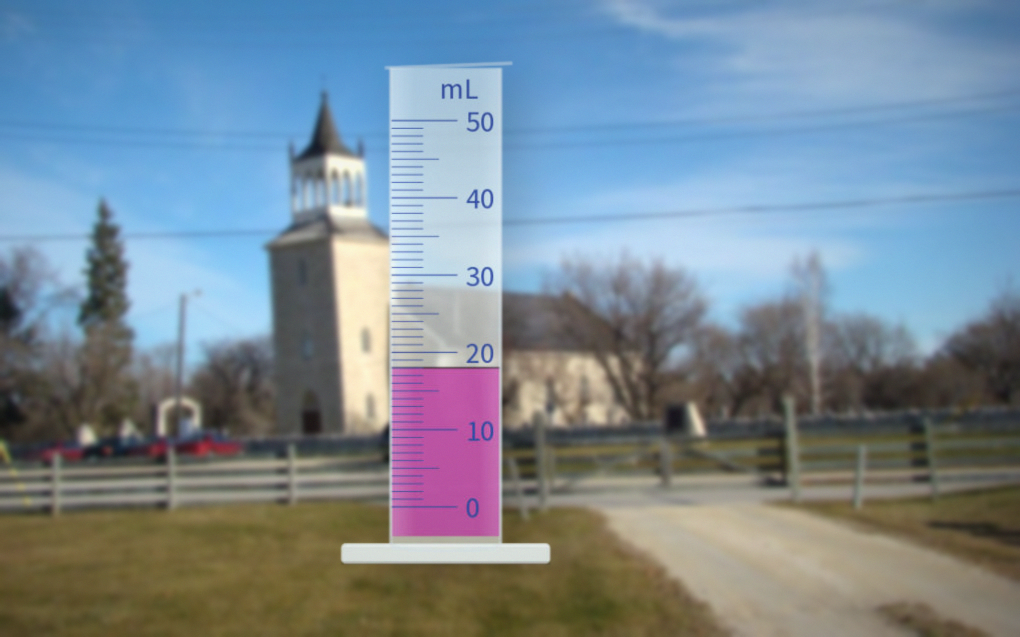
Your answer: {"value": 18, "unit": "mL"}
